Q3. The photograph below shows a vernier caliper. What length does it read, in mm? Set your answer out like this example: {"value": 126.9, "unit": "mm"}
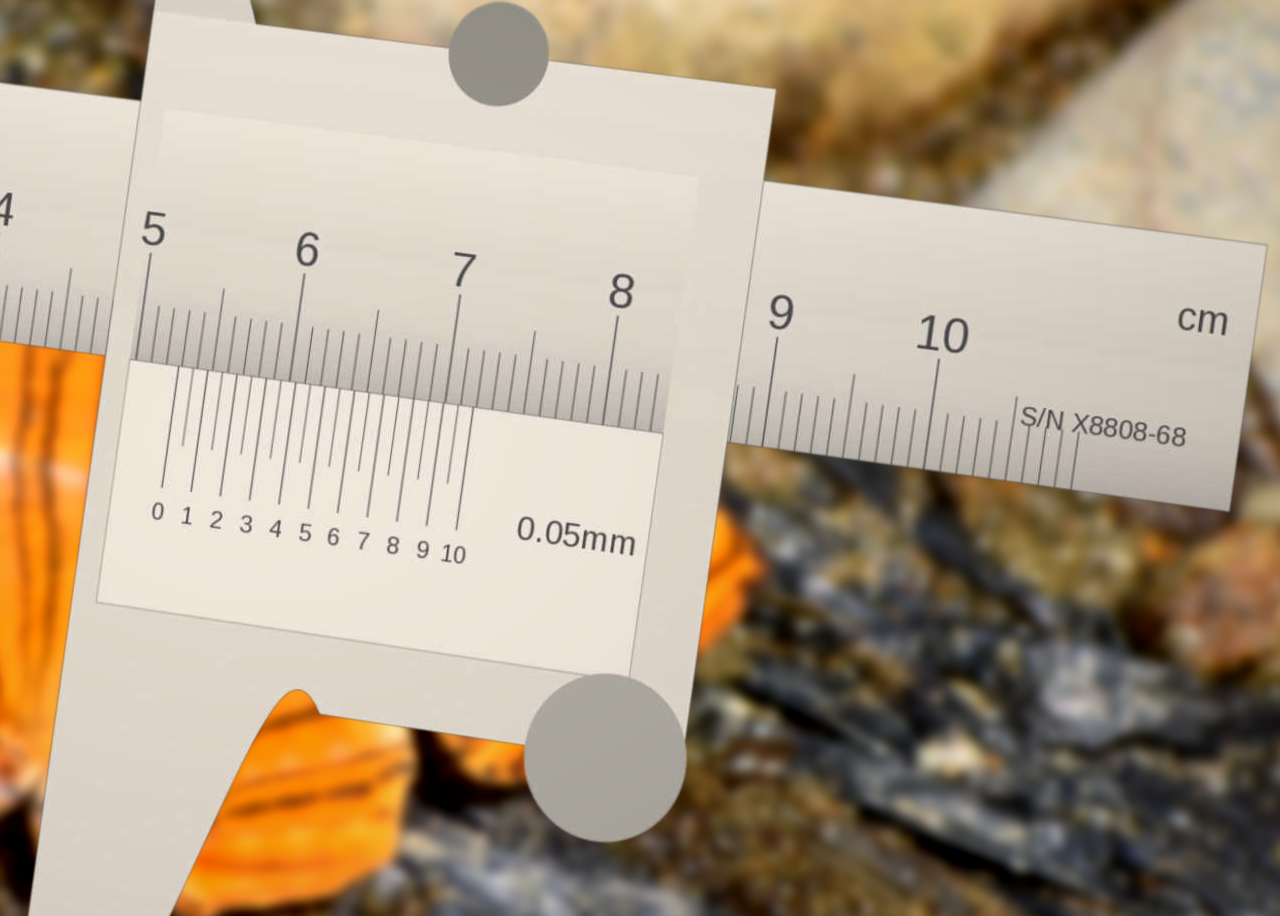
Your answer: {"value": 52.8, "unit": "mm"}
